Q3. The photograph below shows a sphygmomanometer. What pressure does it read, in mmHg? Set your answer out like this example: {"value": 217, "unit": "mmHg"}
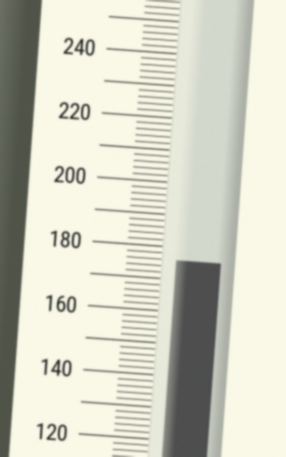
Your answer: {"value": 176, "unit": "mmHg"}
